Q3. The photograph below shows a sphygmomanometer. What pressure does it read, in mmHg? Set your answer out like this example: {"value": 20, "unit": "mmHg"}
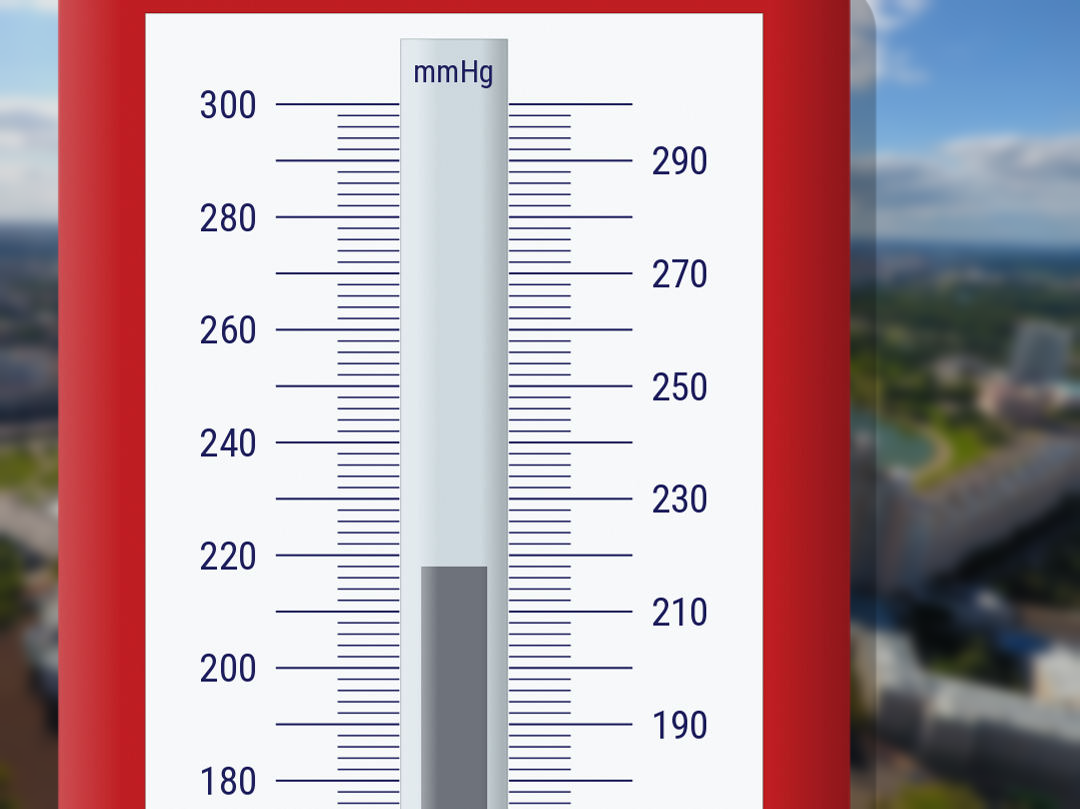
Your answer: {"value": 218, "unit": "mmHg"}
